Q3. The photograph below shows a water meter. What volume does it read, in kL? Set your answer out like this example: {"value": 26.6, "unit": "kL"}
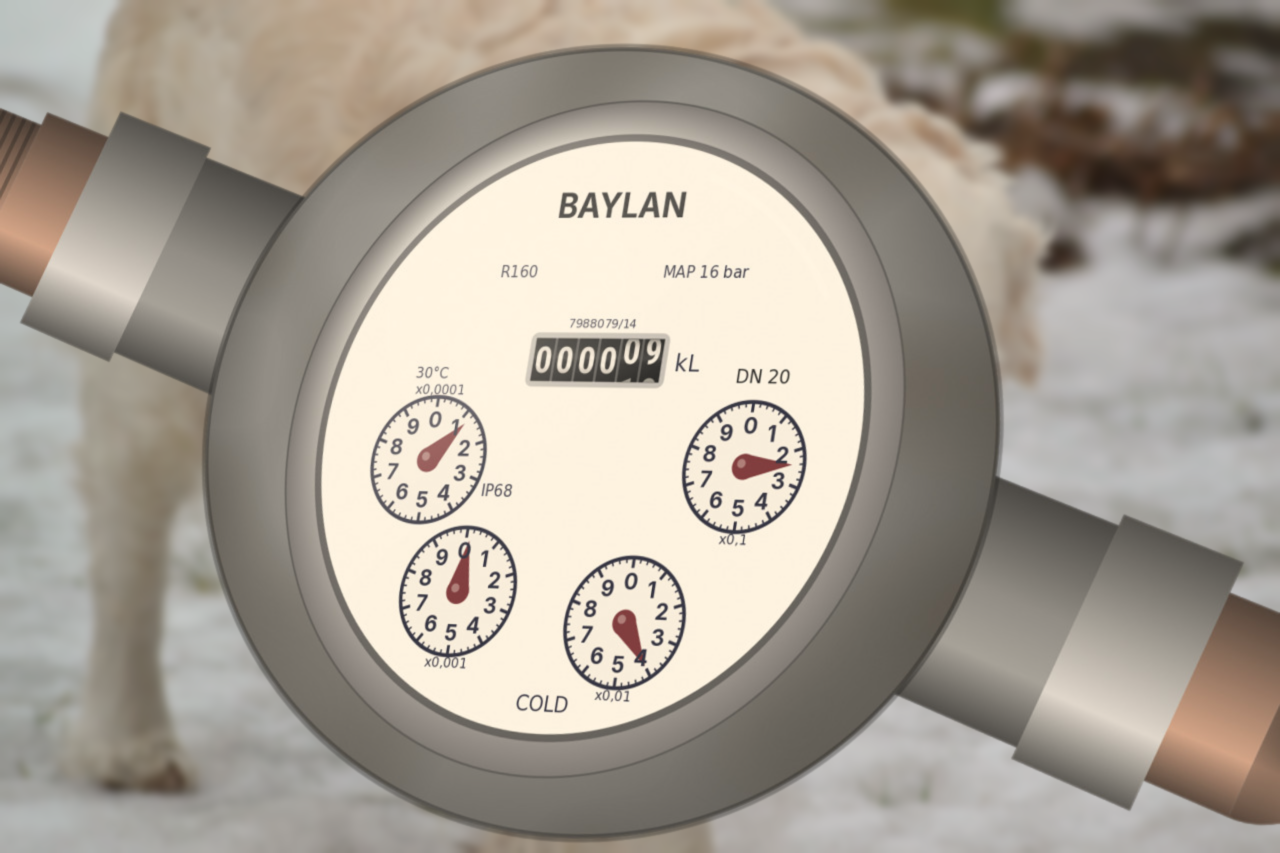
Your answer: {"value": 9.2401, "unit": "kL"}
